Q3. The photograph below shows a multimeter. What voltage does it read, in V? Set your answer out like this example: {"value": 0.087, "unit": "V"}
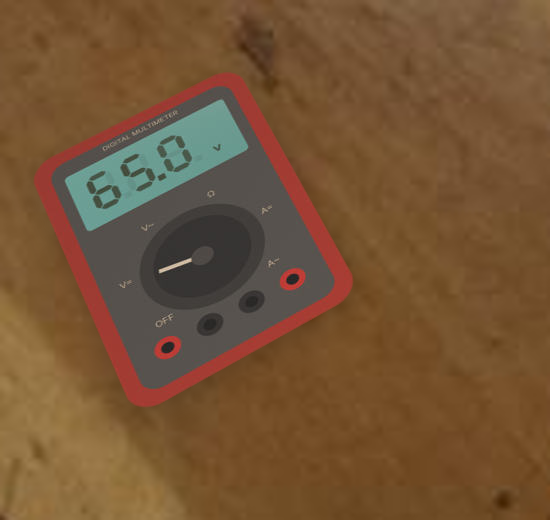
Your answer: {"value": 65.0, "unit": "V"}
